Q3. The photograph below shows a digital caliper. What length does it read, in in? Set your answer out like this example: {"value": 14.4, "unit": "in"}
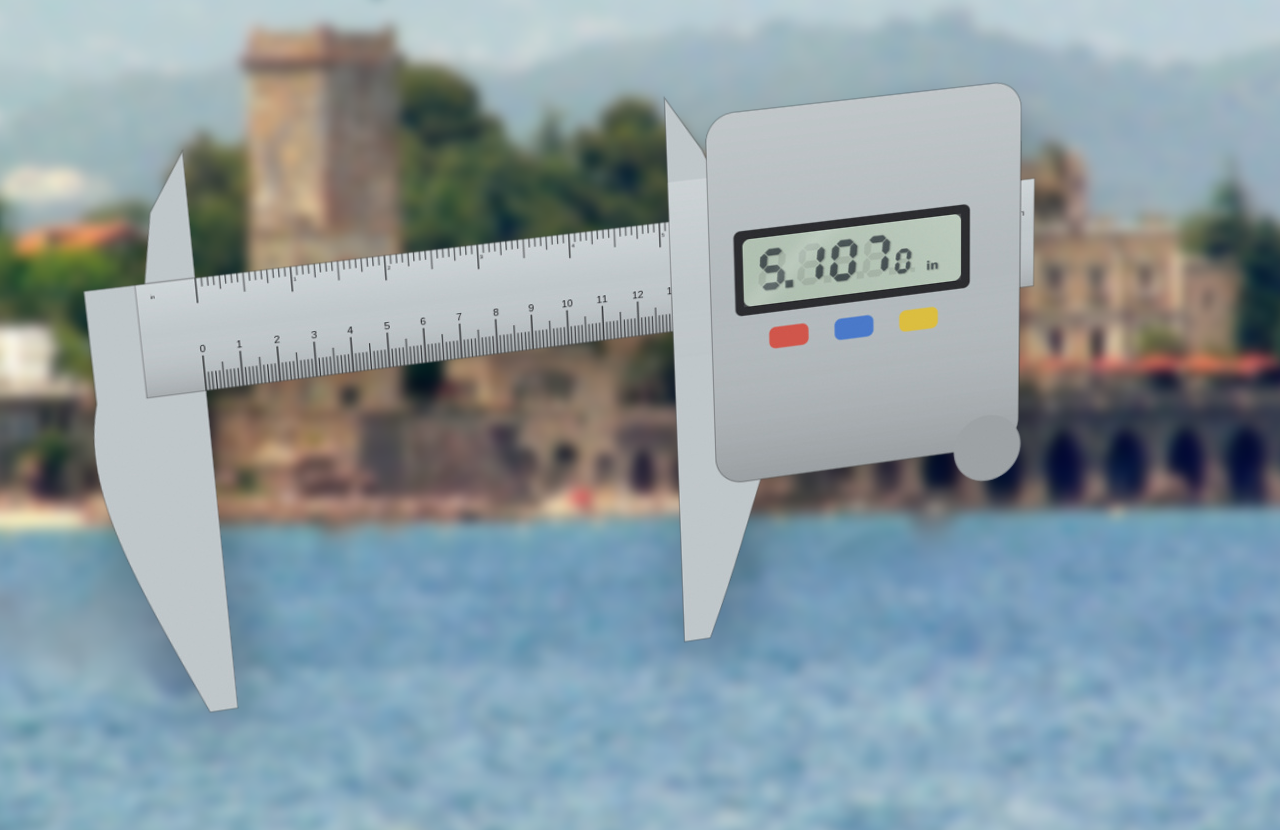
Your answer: {"value": 5.1070, "unit": "in"}
